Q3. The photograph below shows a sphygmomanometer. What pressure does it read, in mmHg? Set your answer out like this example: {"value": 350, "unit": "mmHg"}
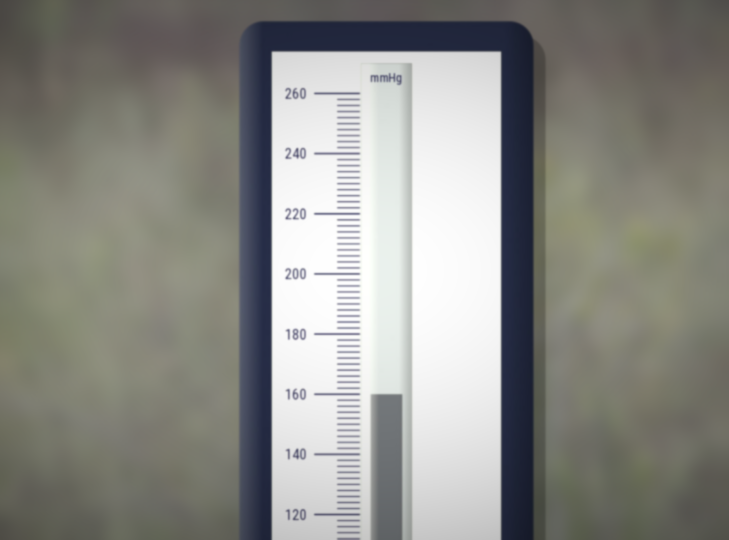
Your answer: {"value": 160, "unit": "mmHg"}
